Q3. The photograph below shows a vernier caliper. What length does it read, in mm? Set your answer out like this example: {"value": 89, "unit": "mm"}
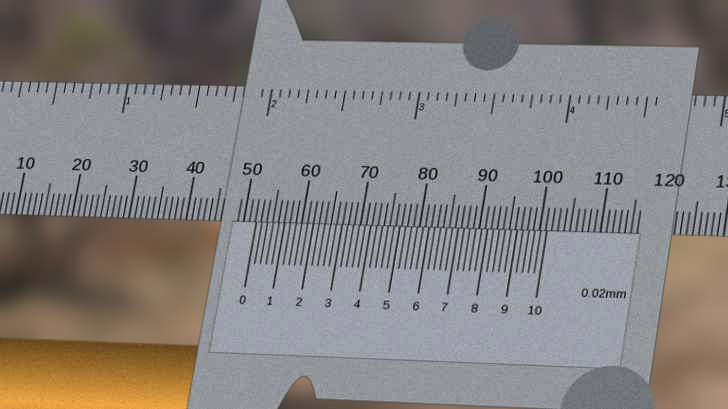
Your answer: {"value": 52.2, "unit": "mm"}
